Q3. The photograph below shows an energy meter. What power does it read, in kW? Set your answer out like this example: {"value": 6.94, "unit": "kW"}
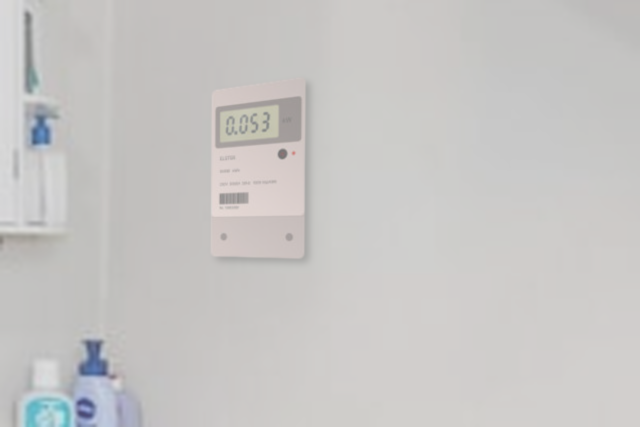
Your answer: {"value": 0.053, "unit": "kW"}
